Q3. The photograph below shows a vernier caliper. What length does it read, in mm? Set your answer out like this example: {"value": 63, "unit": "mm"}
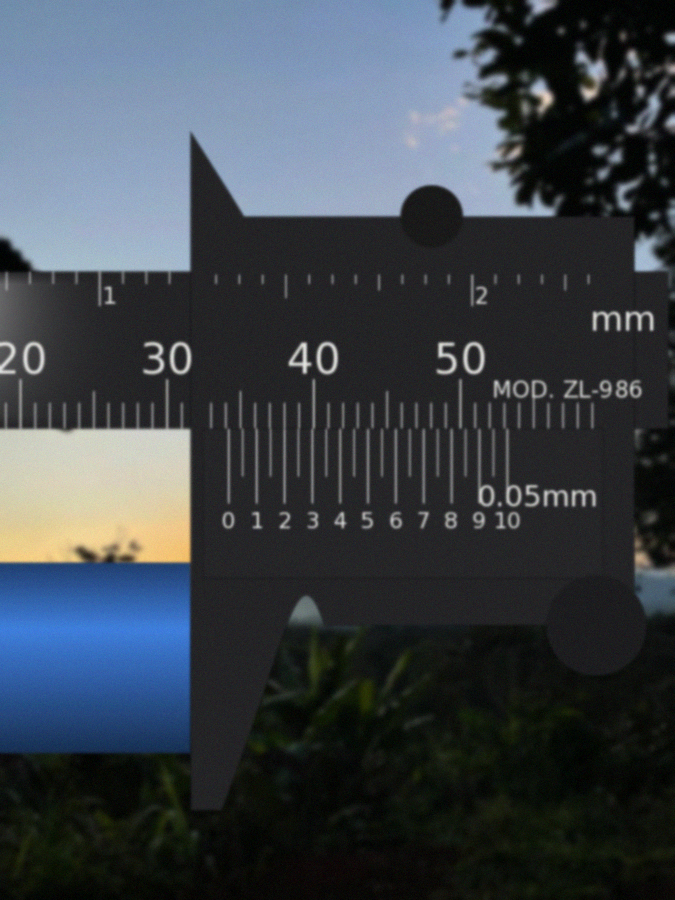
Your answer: {"value": 34.2, "unit": "mm"}
